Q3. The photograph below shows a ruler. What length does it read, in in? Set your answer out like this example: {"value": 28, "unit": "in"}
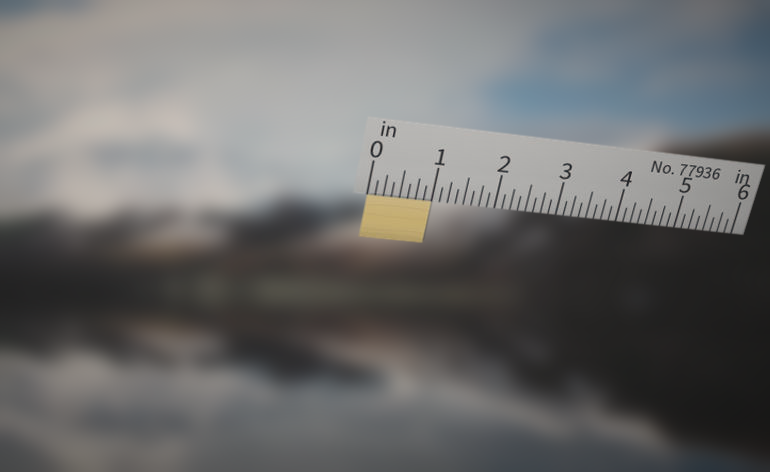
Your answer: {"value": 1, "unit": "in"}
